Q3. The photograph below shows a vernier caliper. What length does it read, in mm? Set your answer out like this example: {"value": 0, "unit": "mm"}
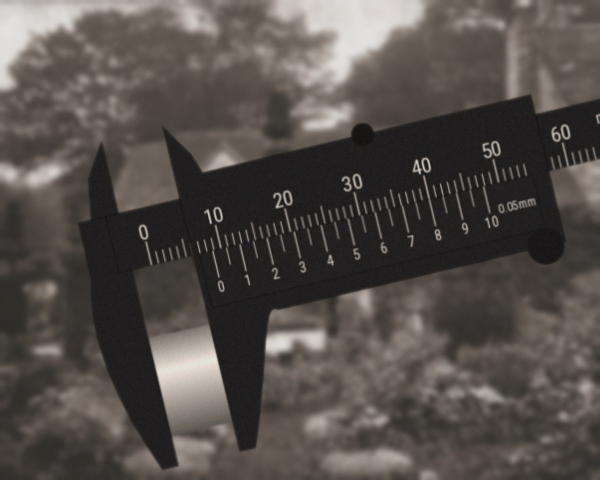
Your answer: {"value": 8.8, "unit": "mm"}
